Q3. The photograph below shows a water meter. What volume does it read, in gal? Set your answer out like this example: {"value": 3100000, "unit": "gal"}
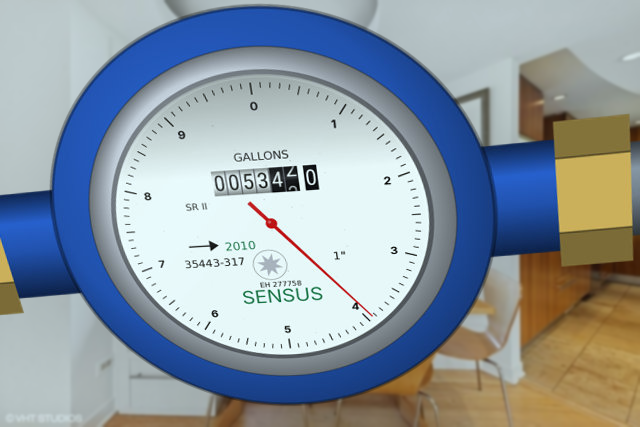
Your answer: {"value": 53423.9, "unit": "gal"}
